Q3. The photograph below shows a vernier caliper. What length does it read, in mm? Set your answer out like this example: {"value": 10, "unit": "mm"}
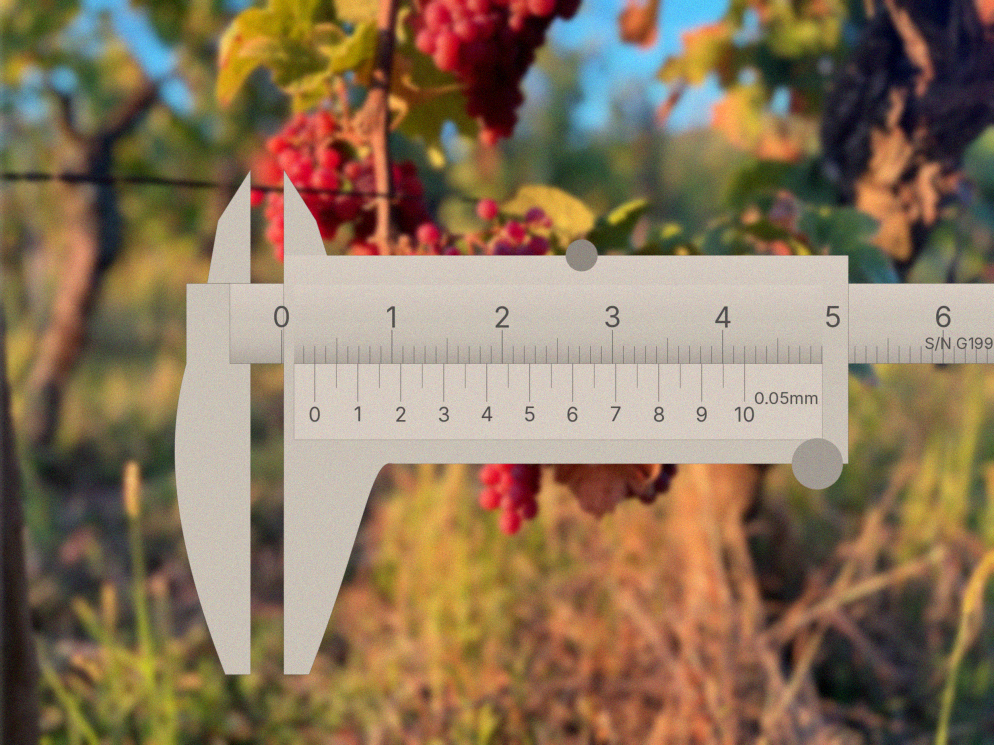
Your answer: {"value": 3.0, "unit": "mm"}
